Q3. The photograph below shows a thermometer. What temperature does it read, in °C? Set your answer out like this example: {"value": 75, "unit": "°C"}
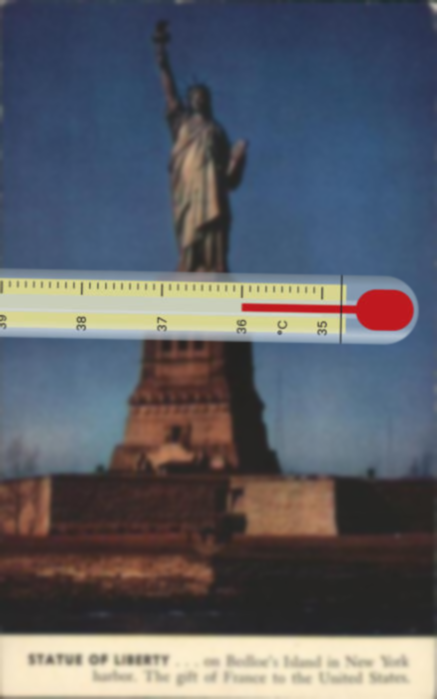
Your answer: {"value": 36, "unit": "°C"}
